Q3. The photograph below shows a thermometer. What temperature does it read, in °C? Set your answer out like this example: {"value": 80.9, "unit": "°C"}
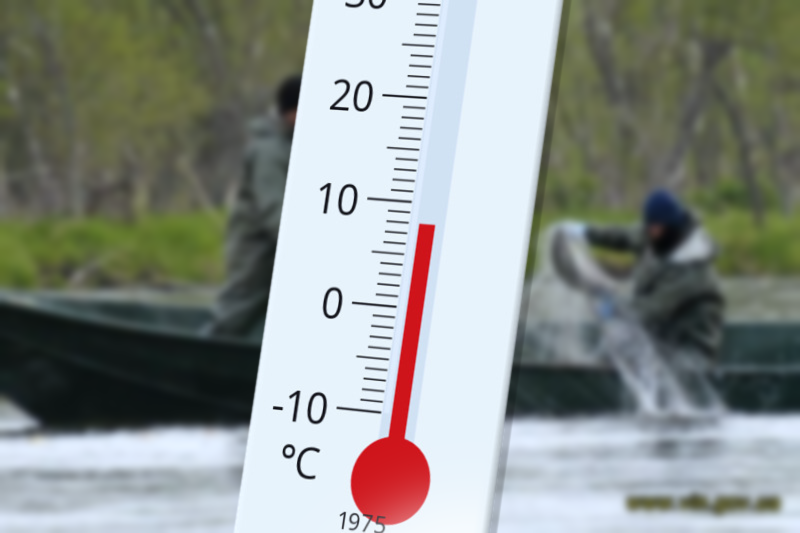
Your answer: {"value": 8, "unit": "°C"}
